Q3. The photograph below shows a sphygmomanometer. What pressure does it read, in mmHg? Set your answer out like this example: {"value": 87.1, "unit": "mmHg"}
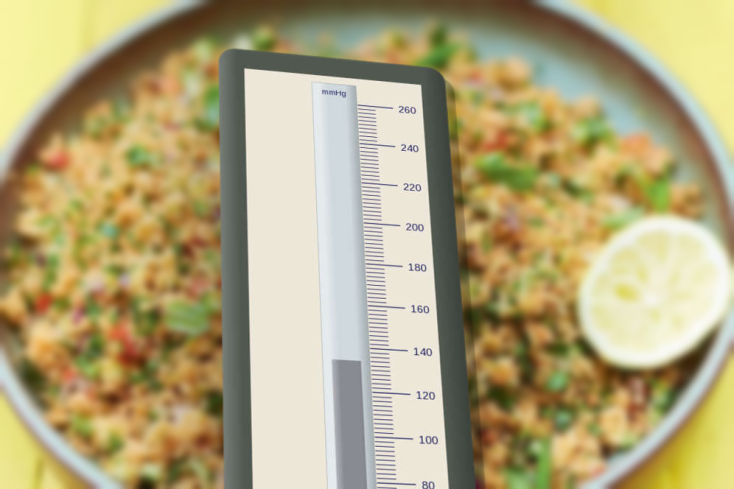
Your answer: {"value": 134, "unit": "mmHg"}
